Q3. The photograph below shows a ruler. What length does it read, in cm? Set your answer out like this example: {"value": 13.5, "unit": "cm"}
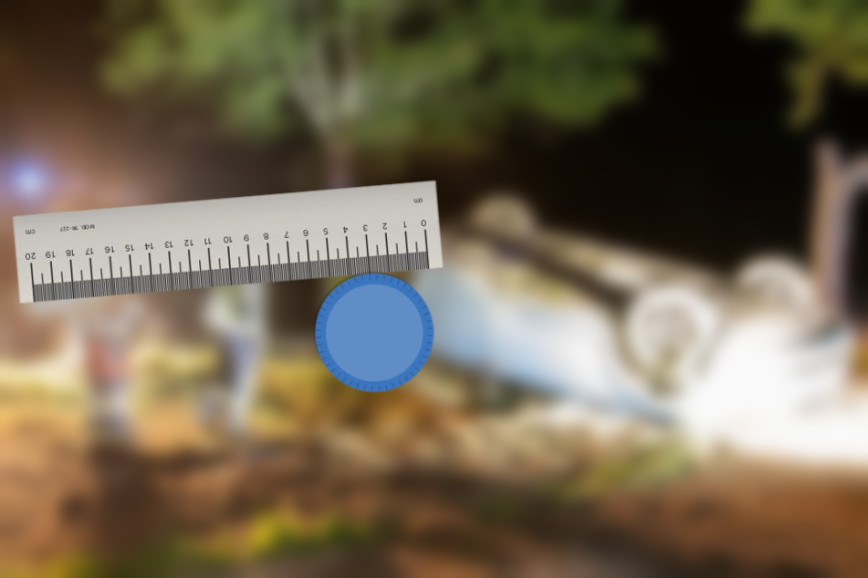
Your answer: {"value": 6, "unit": "cm"}
